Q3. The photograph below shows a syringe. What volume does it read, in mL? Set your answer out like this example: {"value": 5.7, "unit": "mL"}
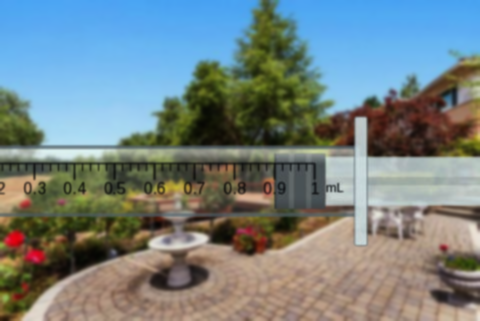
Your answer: {"value": 0.9, "unit": "mL"}
